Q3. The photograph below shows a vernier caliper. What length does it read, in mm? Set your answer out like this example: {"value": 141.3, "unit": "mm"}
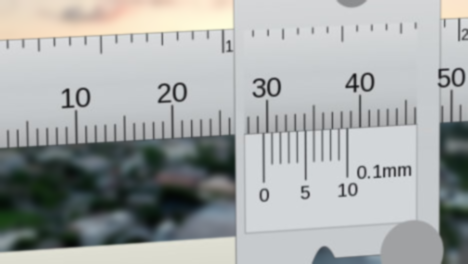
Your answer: {"value": 29.6, "unit": "mm"}
